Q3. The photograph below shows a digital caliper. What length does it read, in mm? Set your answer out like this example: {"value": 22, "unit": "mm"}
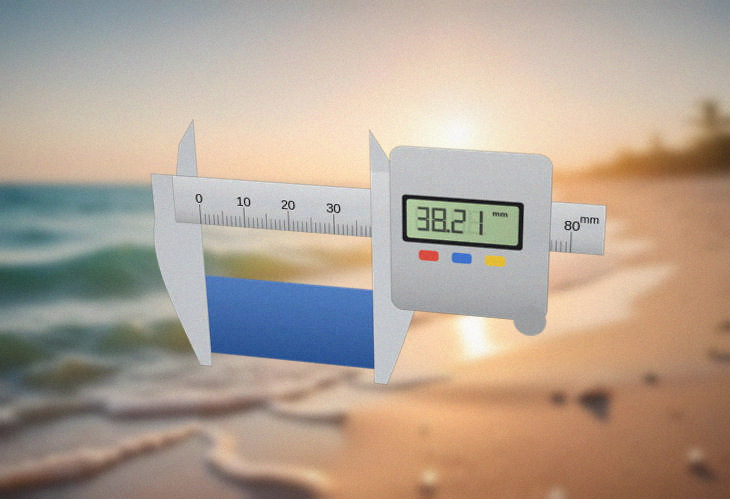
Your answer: {"value": 38.21, "unit": "mm"}
